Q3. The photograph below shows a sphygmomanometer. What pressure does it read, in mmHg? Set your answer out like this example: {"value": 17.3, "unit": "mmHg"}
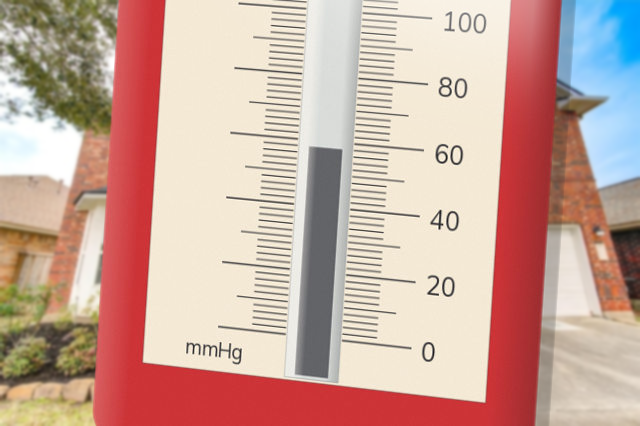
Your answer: {"value": 58, "unit": "mmHg"}
